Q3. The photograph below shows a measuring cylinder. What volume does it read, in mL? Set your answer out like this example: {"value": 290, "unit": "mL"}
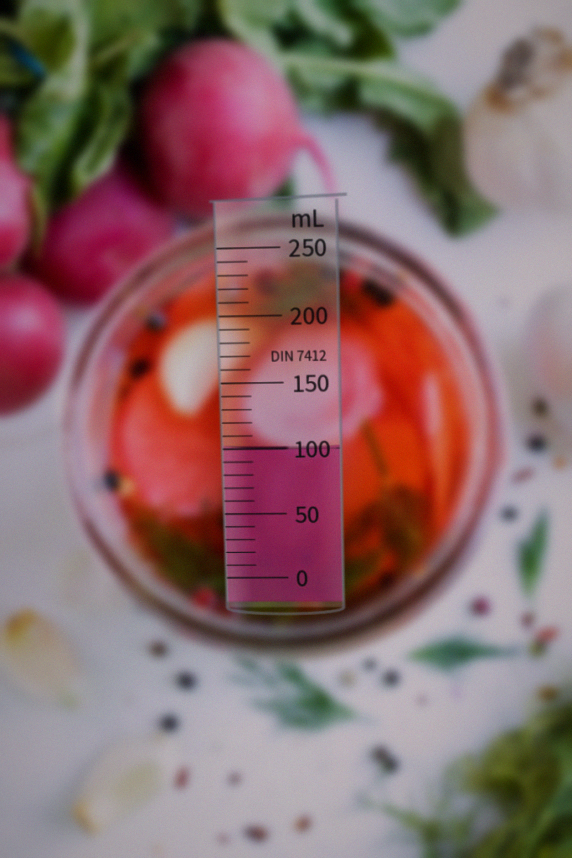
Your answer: {"value": 100, "unit": "mL"}
